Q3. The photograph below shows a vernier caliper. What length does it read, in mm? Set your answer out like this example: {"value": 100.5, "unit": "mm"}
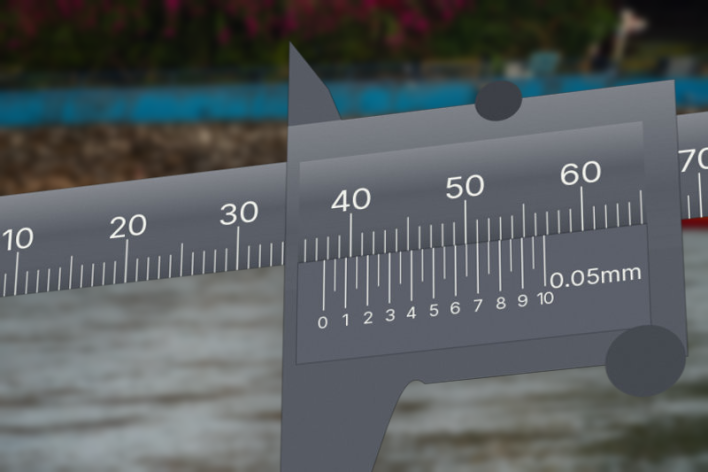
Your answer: {"value": 37.7, "unit": "mm"}
